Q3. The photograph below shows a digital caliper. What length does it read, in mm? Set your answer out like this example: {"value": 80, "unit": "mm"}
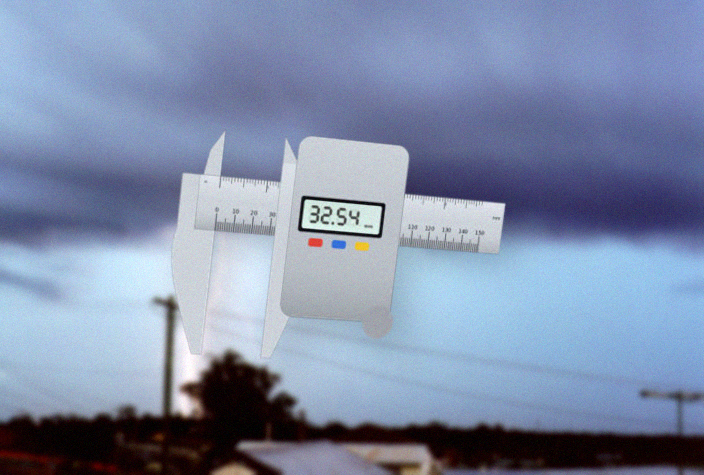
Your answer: {"value": 32.54, "unit": "mm"}
